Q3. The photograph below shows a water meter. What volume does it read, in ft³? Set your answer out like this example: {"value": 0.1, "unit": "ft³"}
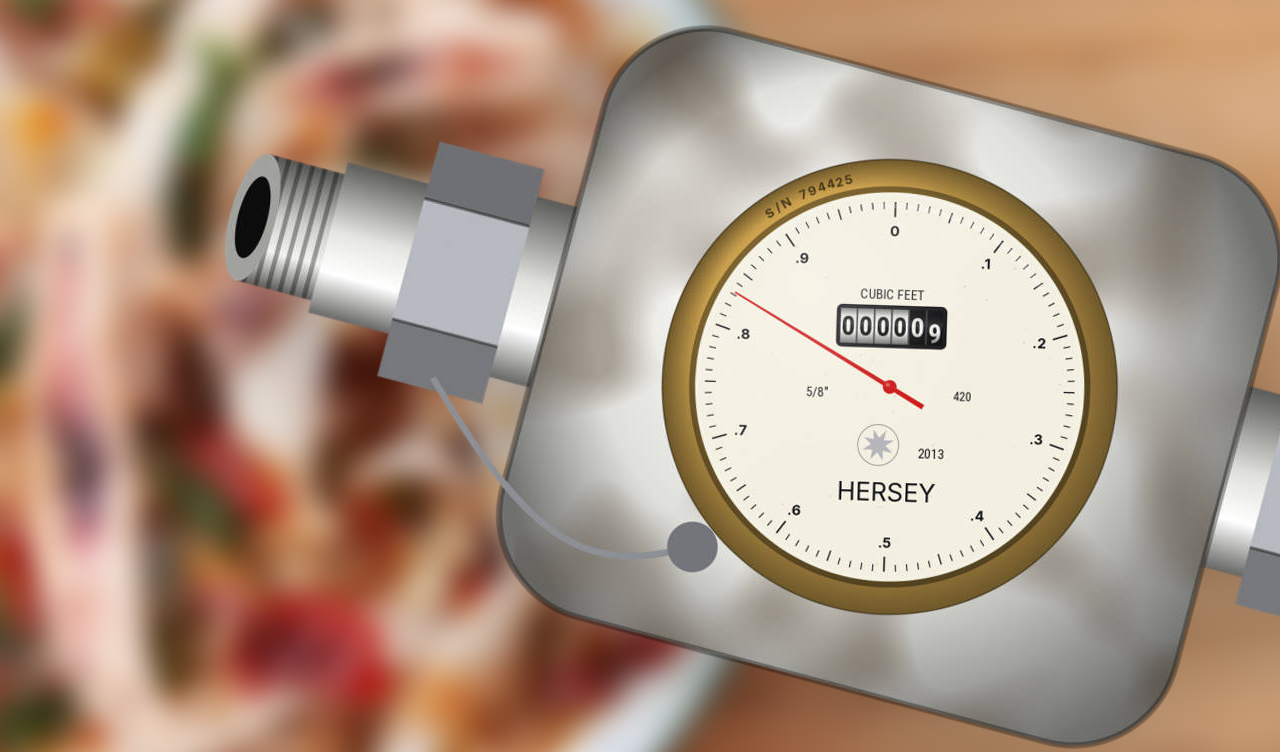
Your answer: {"value": 8.83, "unit": "ft³"}
